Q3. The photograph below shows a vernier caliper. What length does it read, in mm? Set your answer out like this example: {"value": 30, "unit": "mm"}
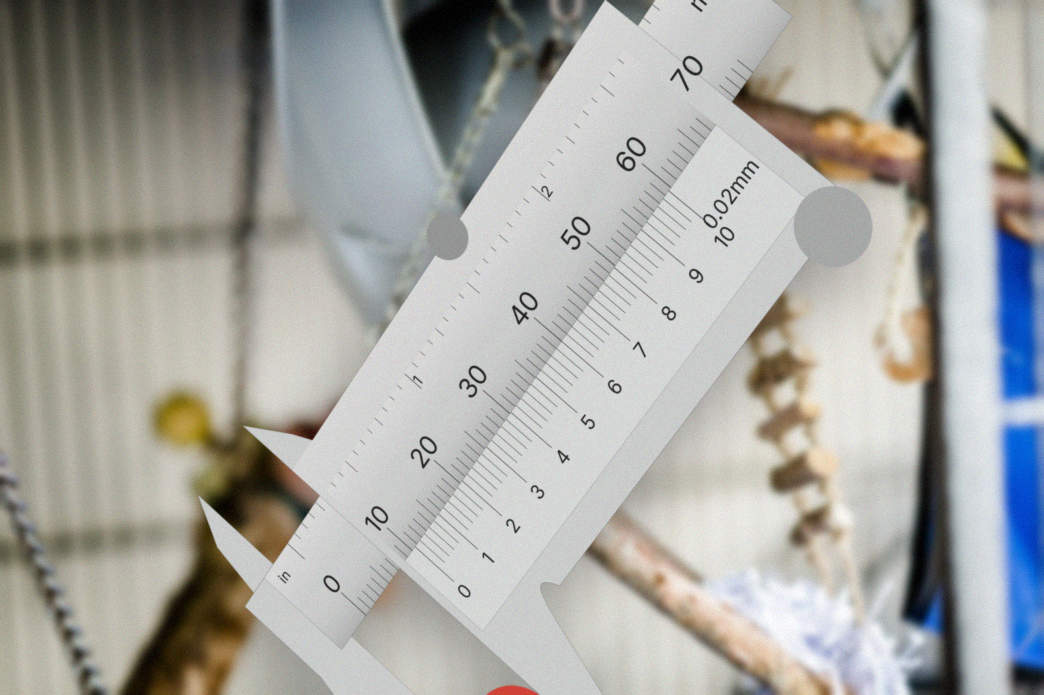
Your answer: {"value": 10.6, "unit": "mm"}
